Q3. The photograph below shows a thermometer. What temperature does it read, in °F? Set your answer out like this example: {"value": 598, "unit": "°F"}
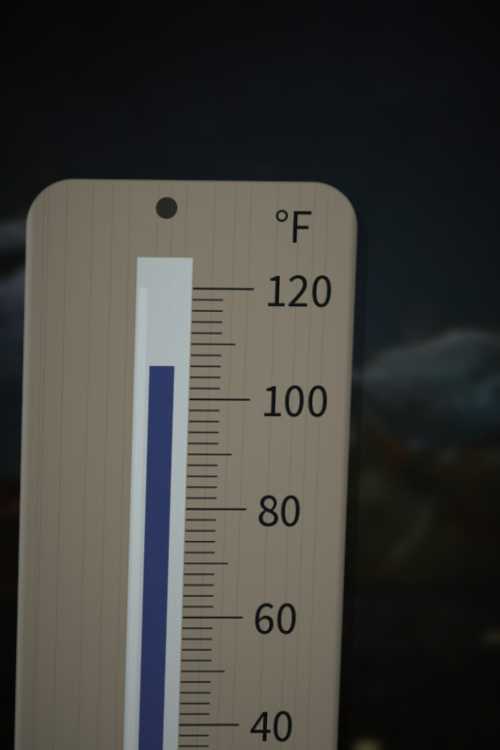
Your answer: {"value": 106, "unit": "°F"}
